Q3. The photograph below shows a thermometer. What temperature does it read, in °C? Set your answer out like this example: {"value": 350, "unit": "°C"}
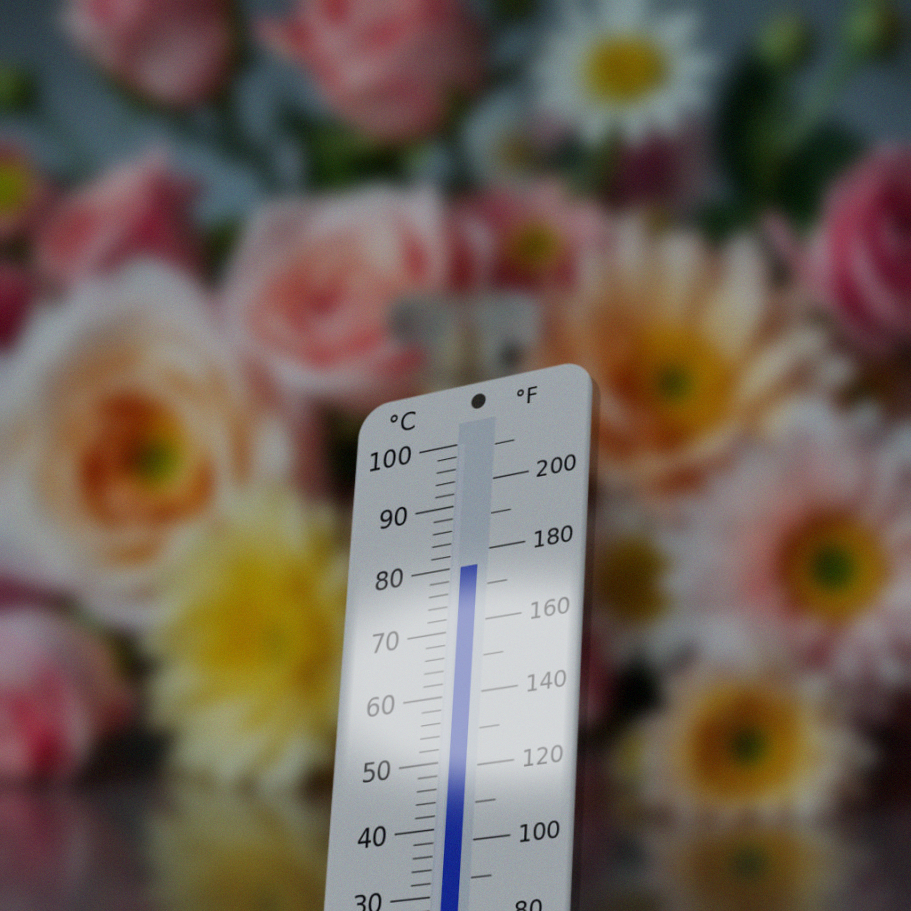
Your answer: {"value": 80, "unit": "°C"}
